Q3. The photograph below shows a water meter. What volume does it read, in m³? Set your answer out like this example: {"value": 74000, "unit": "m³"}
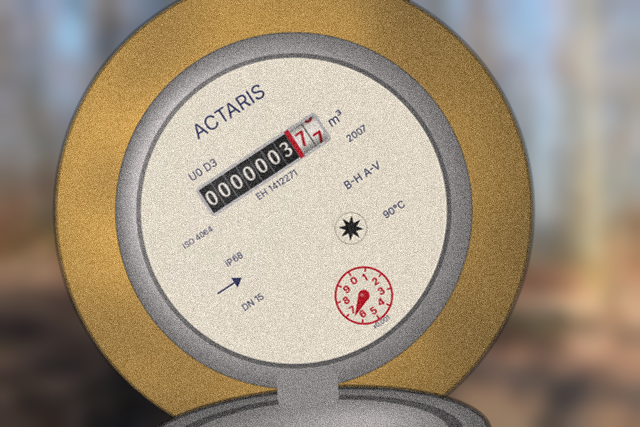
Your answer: {"value": 3.766, "unit": "m³"}
